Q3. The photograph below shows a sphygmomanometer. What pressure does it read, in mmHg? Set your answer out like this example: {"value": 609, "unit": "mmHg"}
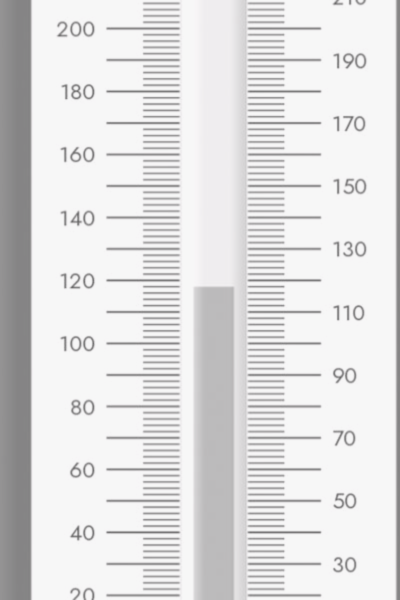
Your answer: {"value": 118, "unit": "mmHg"}
